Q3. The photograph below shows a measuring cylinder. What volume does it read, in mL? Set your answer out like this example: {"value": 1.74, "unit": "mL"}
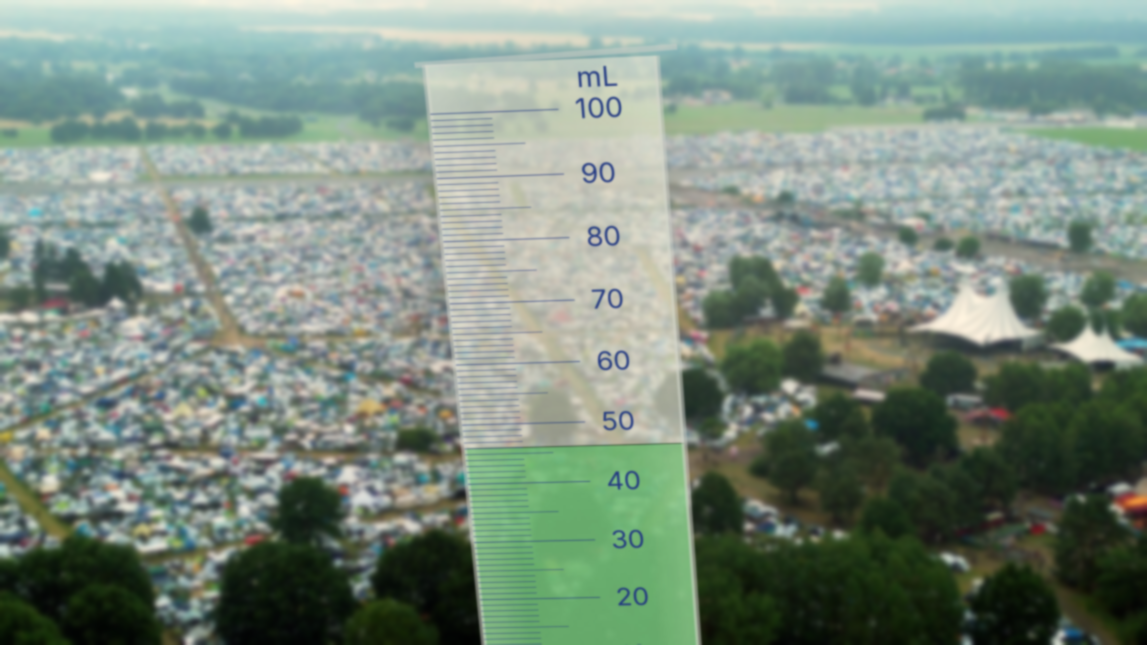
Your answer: {"value": 46, "unit": "mL"}
